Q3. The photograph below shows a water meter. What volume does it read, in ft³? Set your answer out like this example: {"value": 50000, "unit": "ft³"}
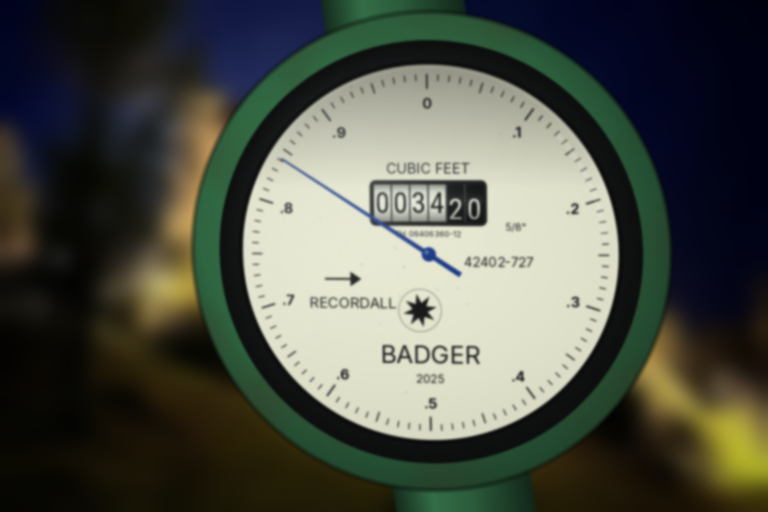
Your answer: {"value": 3419.84, "unit": "ft³"}
